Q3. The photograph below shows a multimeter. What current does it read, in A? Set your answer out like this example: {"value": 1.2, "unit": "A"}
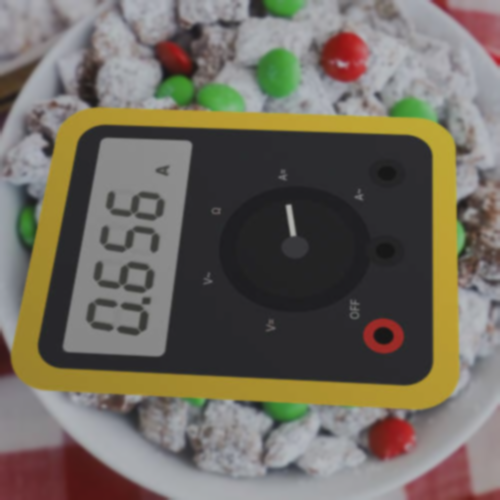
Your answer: {"value": 0.656, "unit": "A"}
